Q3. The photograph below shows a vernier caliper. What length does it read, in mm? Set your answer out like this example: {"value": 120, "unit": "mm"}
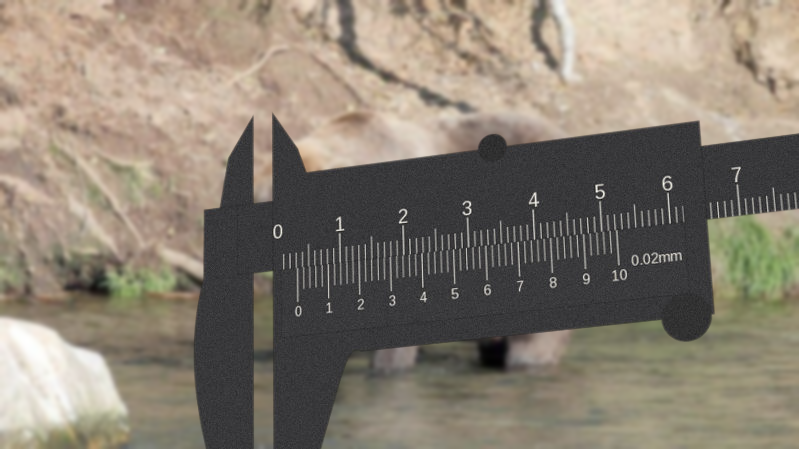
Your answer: {"value": 3.2, "unit": "mm"}
